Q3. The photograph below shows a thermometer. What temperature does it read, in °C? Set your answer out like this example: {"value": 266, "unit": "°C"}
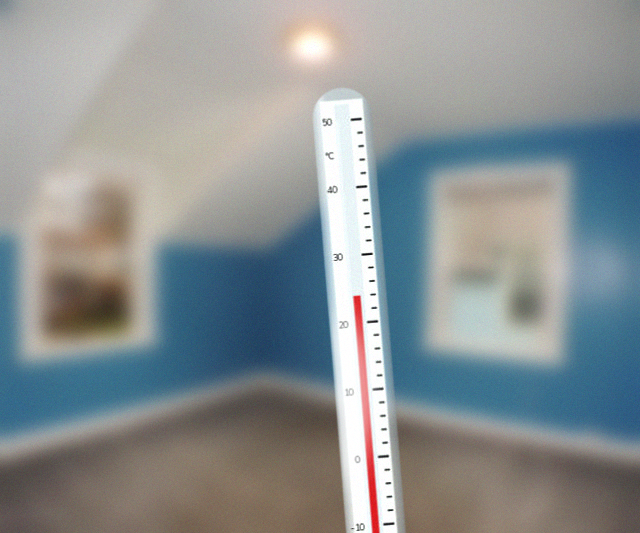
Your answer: {"value": 24, "unit": "°C"}
